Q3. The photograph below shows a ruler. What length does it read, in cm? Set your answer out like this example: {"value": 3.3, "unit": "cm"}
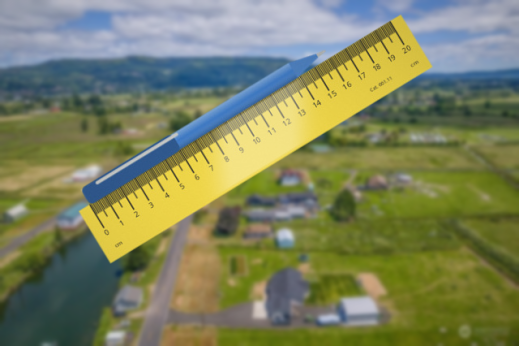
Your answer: {"value": 16, "unit": "cm"}
